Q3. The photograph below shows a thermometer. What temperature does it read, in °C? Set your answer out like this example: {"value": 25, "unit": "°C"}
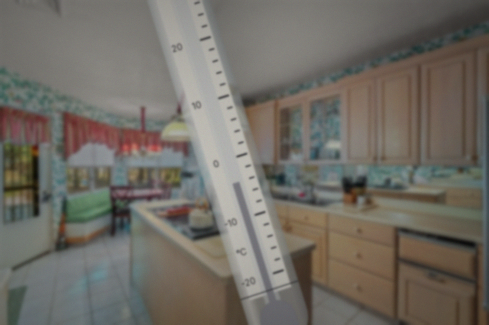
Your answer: {"value": -4, "unit": "°C"}
